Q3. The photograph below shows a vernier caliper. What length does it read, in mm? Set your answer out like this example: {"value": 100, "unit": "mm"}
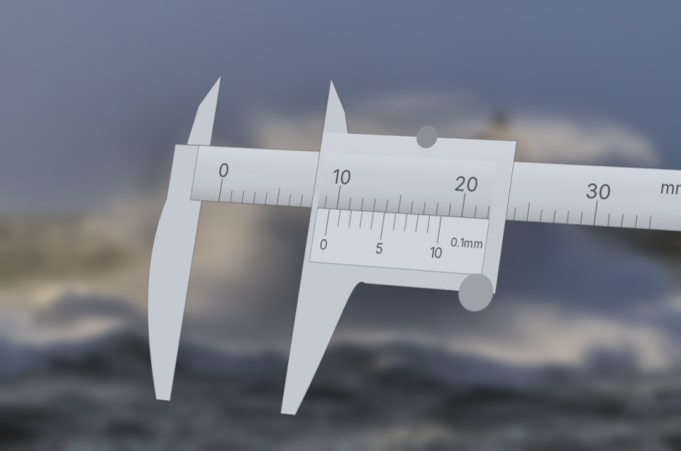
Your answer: {"value": 9.4, "unit": "mm"}
